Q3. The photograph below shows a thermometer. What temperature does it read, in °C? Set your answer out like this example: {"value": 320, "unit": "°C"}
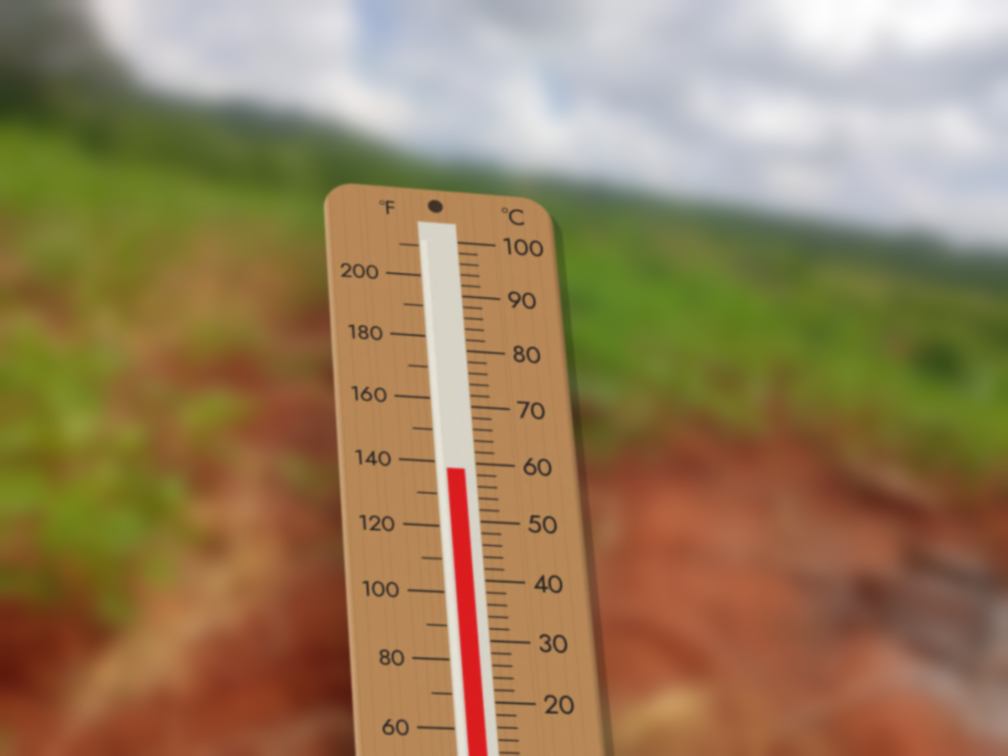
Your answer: {"value": 59, "unit": "°C"}
